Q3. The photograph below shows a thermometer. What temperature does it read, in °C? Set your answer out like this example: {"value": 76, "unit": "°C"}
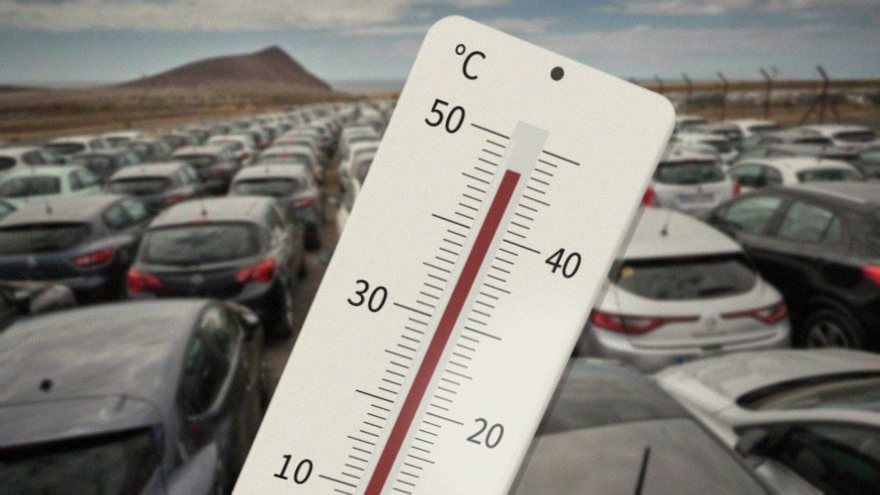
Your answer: {"value": 47, "unit": "°C"}
